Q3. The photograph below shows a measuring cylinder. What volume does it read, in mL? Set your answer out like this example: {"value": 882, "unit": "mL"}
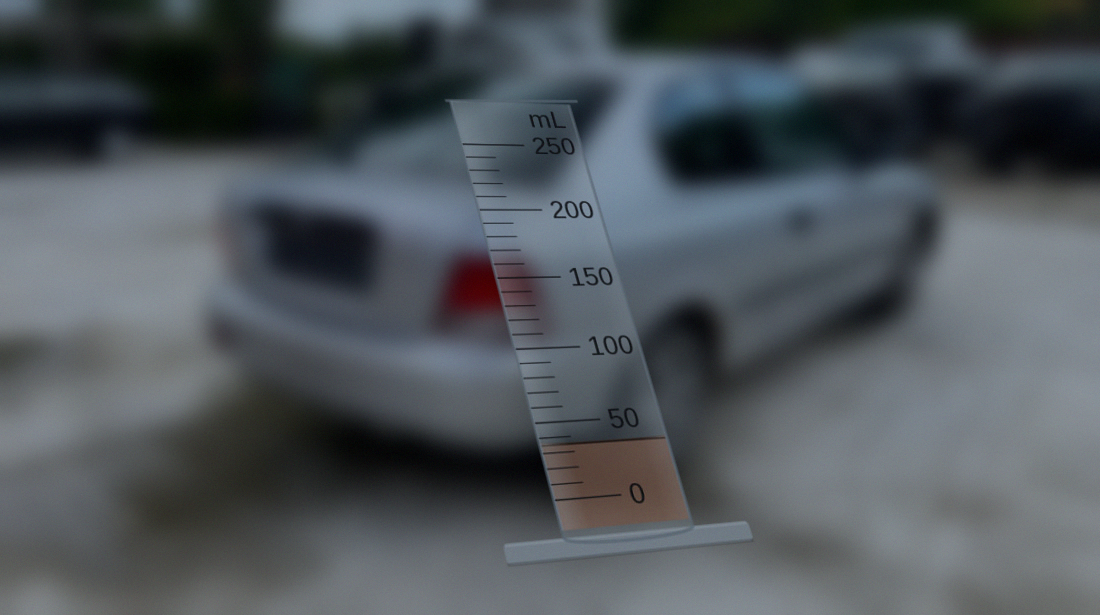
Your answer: {"value": 35, "unit": "mL"}
